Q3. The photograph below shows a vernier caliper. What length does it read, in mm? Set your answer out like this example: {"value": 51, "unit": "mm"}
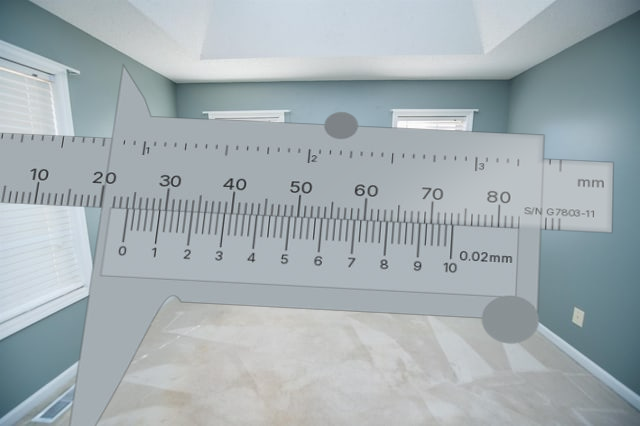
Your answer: {"value": 24.2, "unit": "mm"}
